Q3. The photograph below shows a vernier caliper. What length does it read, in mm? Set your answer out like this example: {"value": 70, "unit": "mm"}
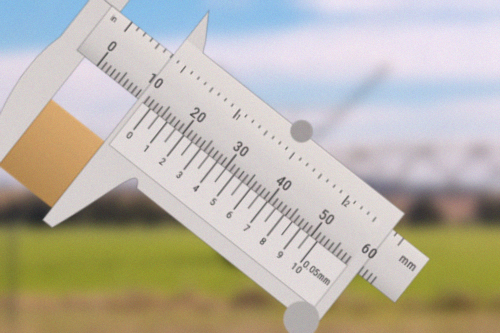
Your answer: {"value": 12.5, "unit": "mm"}
